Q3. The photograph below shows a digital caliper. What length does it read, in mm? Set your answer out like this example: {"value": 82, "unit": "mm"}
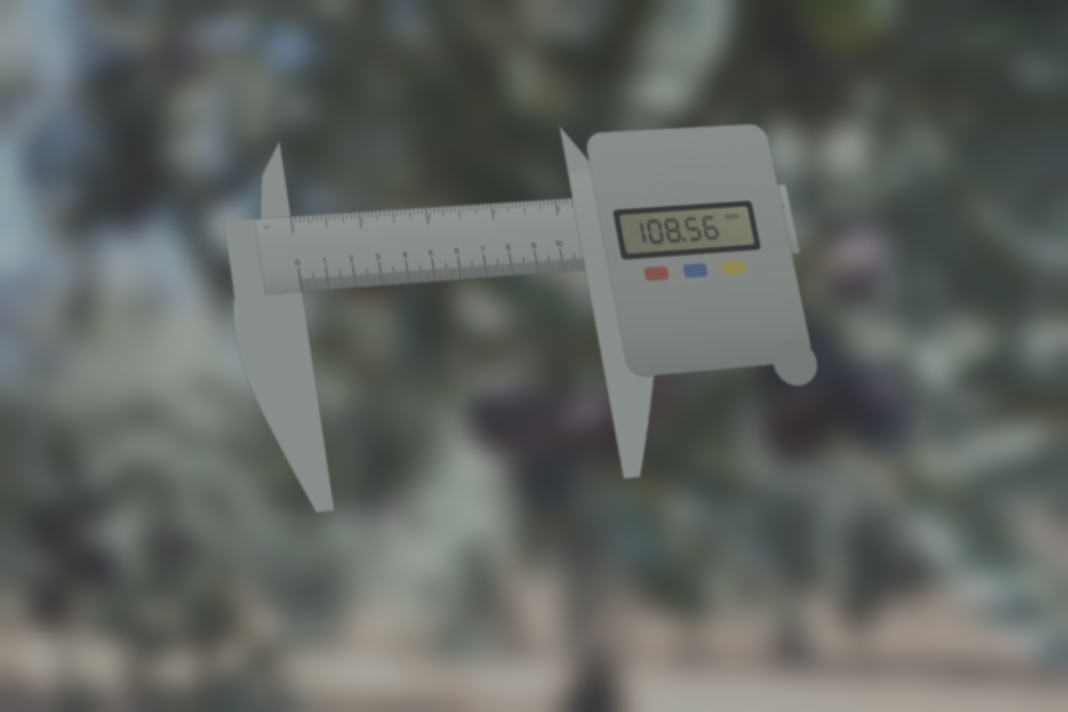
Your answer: {"value": 108.56, "unit": "mm"}
